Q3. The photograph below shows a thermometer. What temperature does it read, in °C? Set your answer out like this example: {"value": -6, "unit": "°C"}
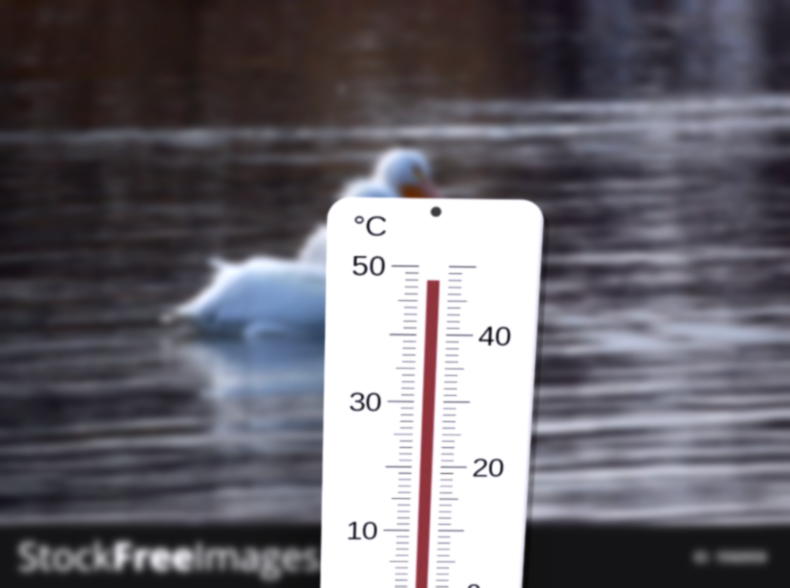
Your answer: {"value": 48, "unit": "°C"}
